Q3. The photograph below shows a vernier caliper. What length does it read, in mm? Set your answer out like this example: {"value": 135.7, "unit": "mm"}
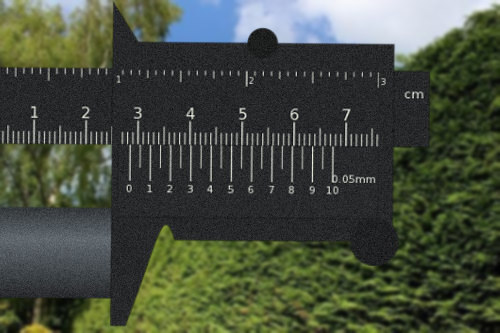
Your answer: {"value": 28.5, "unit": "mm"}
